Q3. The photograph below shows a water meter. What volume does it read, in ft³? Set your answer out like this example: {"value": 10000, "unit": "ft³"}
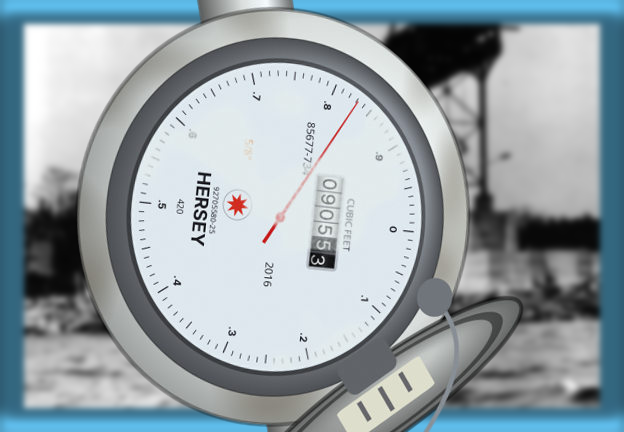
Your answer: {"value": 90552.83, "unit": "ft³"}
